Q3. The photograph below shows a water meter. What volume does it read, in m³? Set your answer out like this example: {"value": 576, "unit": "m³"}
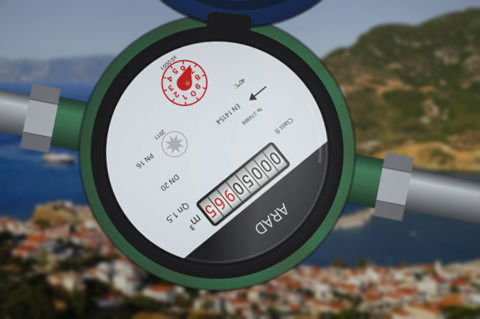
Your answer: {"value": 50.9656, "unit": "m³"}
